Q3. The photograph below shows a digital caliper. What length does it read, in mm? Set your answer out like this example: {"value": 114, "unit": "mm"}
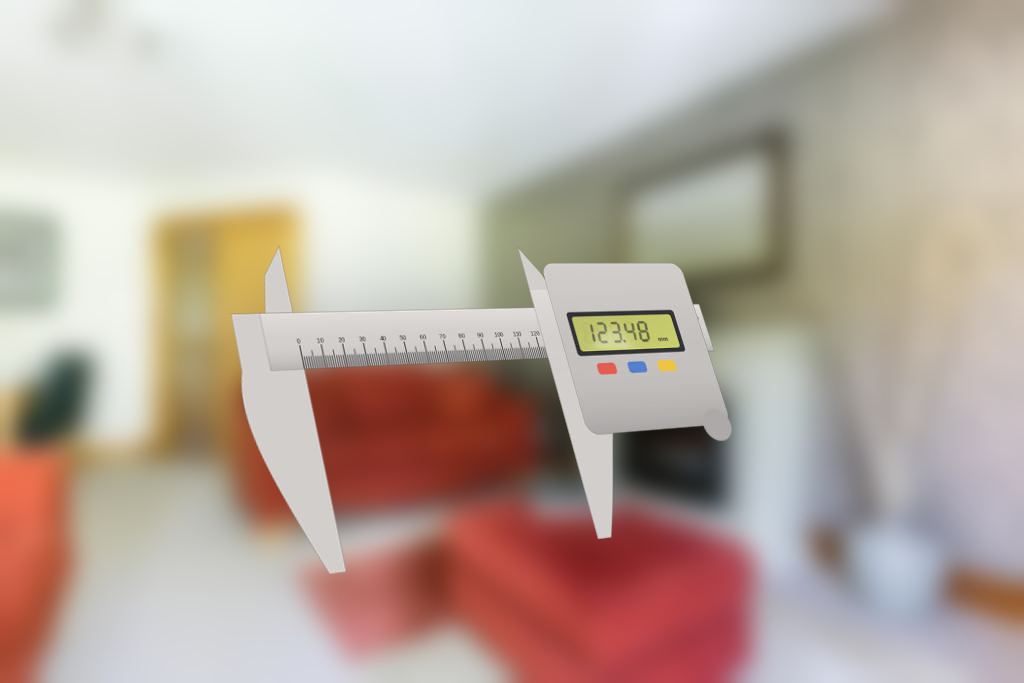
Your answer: {"value": 123.48, "unit": "mm"}
